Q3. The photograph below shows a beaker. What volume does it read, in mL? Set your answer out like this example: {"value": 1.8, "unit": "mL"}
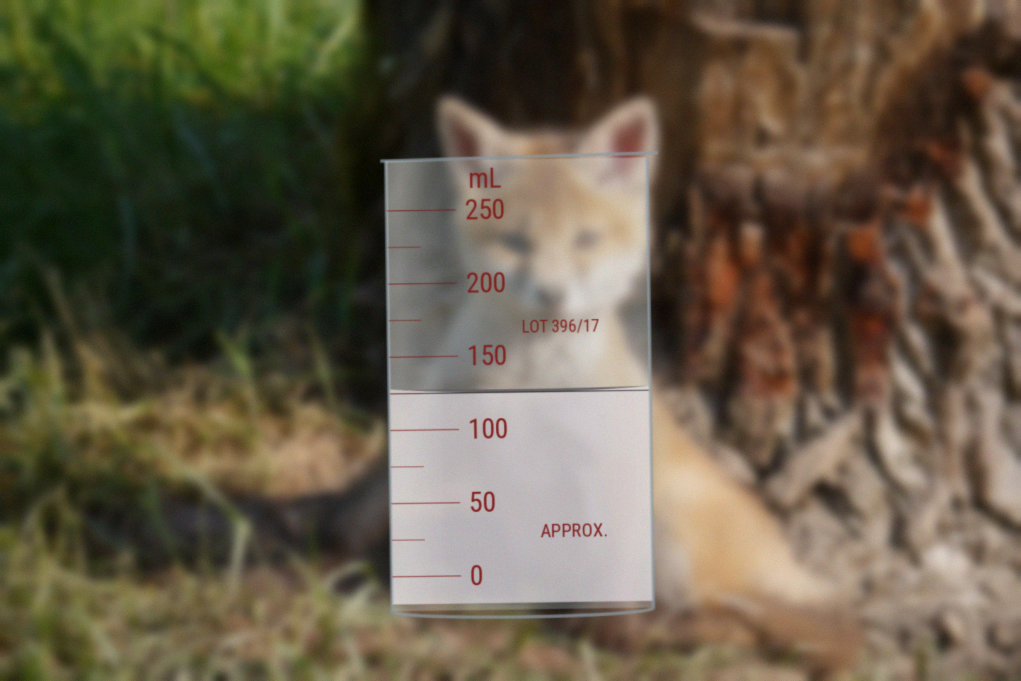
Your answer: {"value": 125, "unit": "mL"}
